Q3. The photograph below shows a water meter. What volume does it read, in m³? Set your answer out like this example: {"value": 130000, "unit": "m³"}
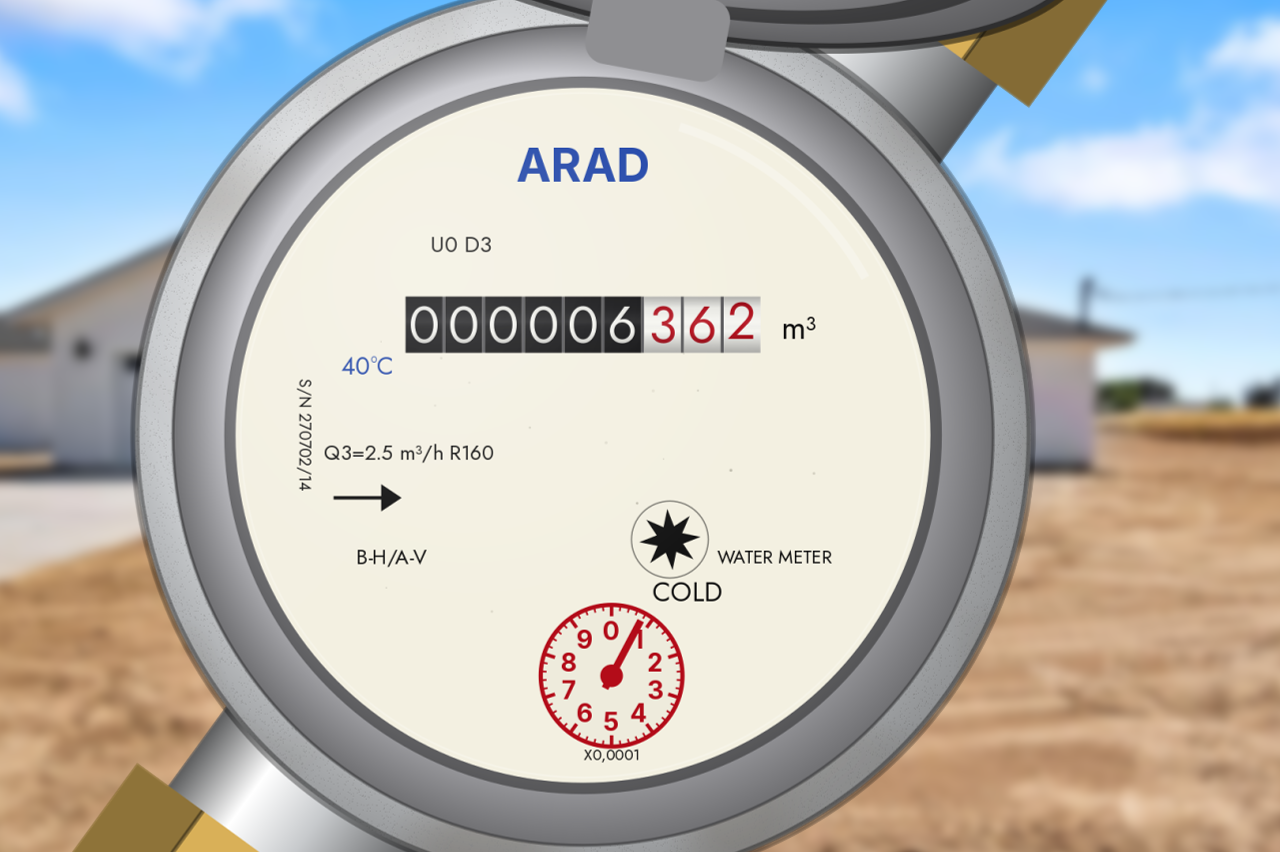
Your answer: {"value": 6.3620, "unit": "m³"}
